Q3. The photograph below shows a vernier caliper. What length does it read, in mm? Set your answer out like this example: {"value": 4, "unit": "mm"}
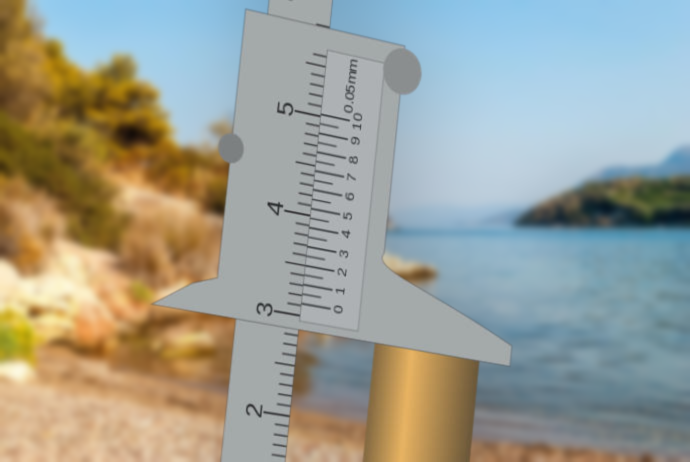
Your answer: {"value": 31.2, "unit": "mm"}
